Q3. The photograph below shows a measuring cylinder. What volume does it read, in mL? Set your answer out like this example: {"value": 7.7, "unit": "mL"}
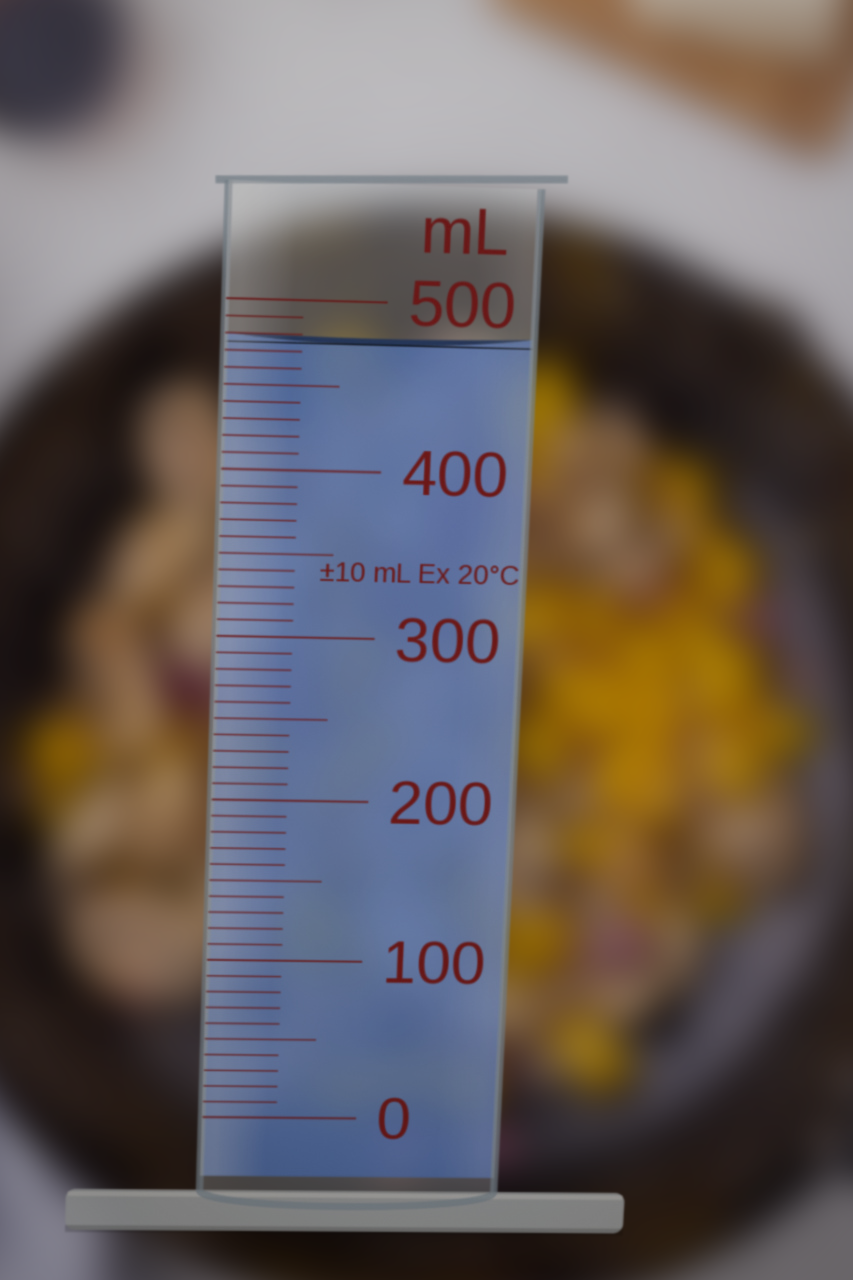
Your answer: {"value": 475, "unit": "mL"}
